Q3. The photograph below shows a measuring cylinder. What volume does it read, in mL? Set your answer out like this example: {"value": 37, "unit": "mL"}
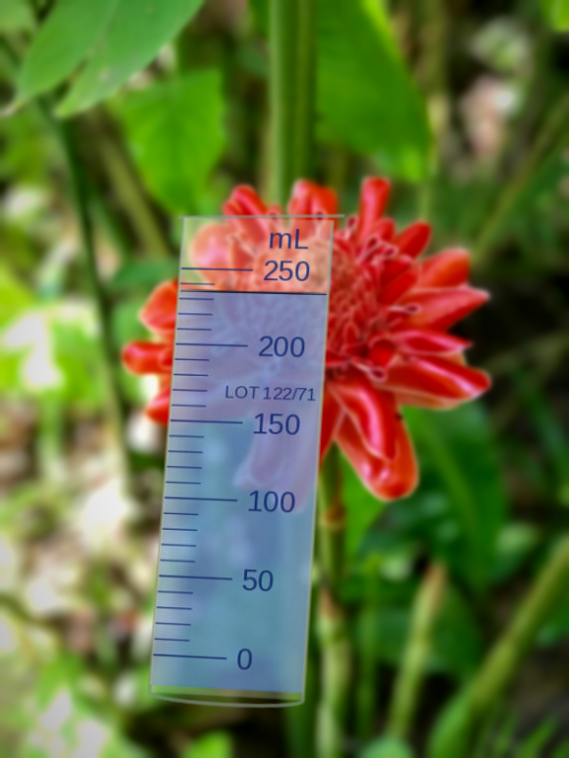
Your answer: {"value": 235, "unit": "mL"}
